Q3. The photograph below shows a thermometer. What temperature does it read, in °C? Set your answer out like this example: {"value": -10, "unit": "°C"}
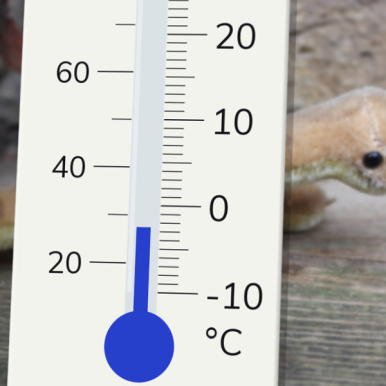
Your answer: {"value": -2.5, "unit": "°C"}
